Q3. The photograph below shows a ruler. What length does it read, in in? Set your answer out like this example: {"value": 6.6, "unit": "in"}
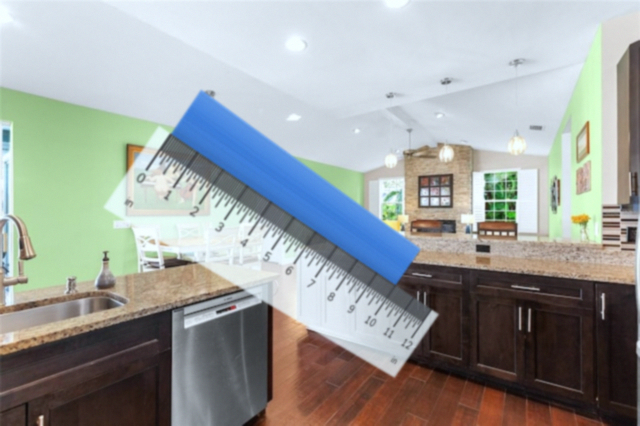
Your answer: {"value": 10, "unit": "in"}
